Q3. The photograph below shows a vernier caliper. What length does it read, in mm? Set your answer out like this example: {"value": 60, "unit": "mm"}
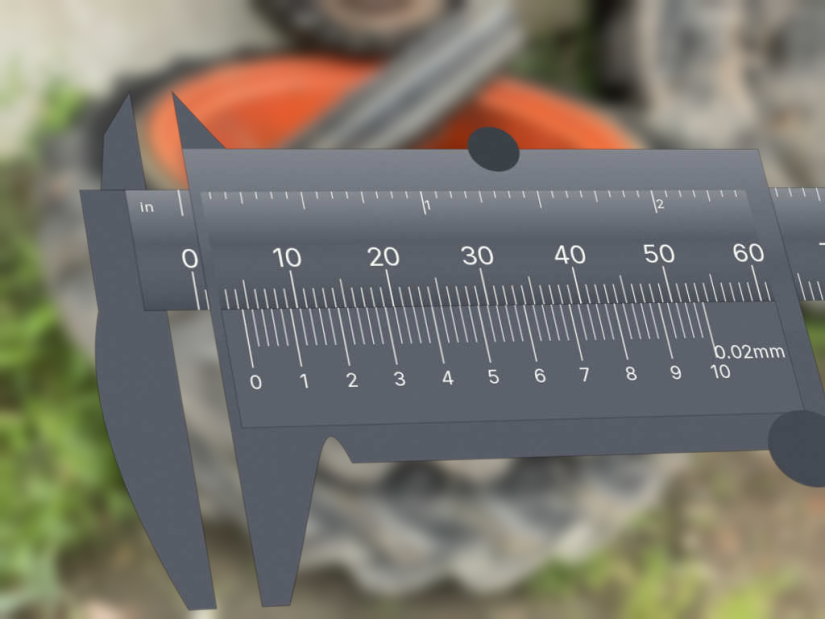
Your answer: {"value": 4.4, "unit": "mm"}
